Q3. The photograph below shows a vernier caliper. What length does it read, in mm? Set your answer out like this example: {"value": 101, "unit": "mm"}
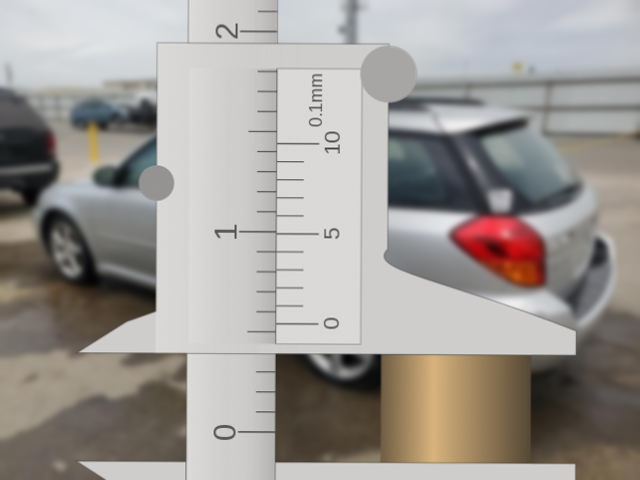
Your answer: {"value": 5.4, "unit": "mm"}
